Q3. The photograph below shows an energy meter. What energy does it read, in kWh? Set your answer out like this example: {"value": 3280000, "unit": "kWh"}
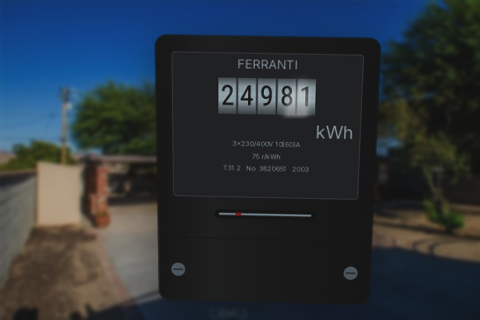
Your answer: {"value": 24981, "unit": "kWh"}
